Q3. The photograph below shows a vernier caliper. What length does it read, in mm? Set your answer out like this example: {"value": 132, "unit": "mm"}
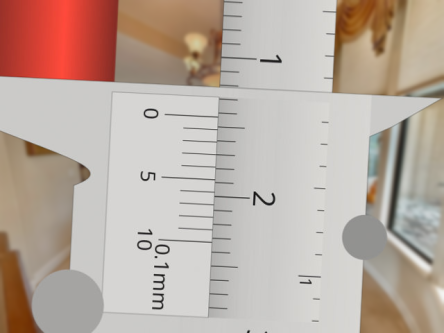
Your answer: {"value": 14.3, "unit": "mm"}
